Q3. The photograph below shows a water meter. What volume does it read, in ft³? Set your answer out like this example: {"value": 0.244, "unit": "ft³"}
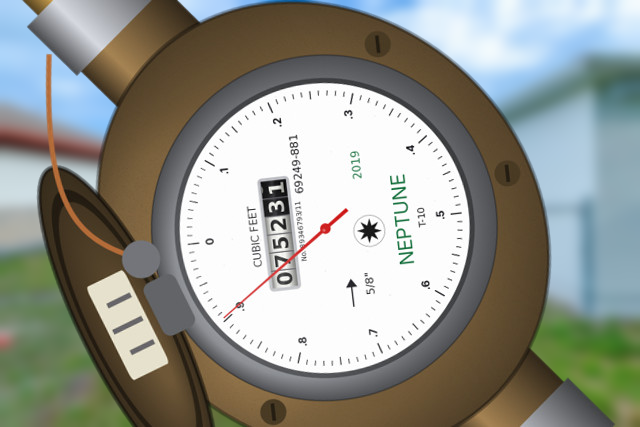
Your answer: {"value": 75230.90, "unit": "ft³"}
